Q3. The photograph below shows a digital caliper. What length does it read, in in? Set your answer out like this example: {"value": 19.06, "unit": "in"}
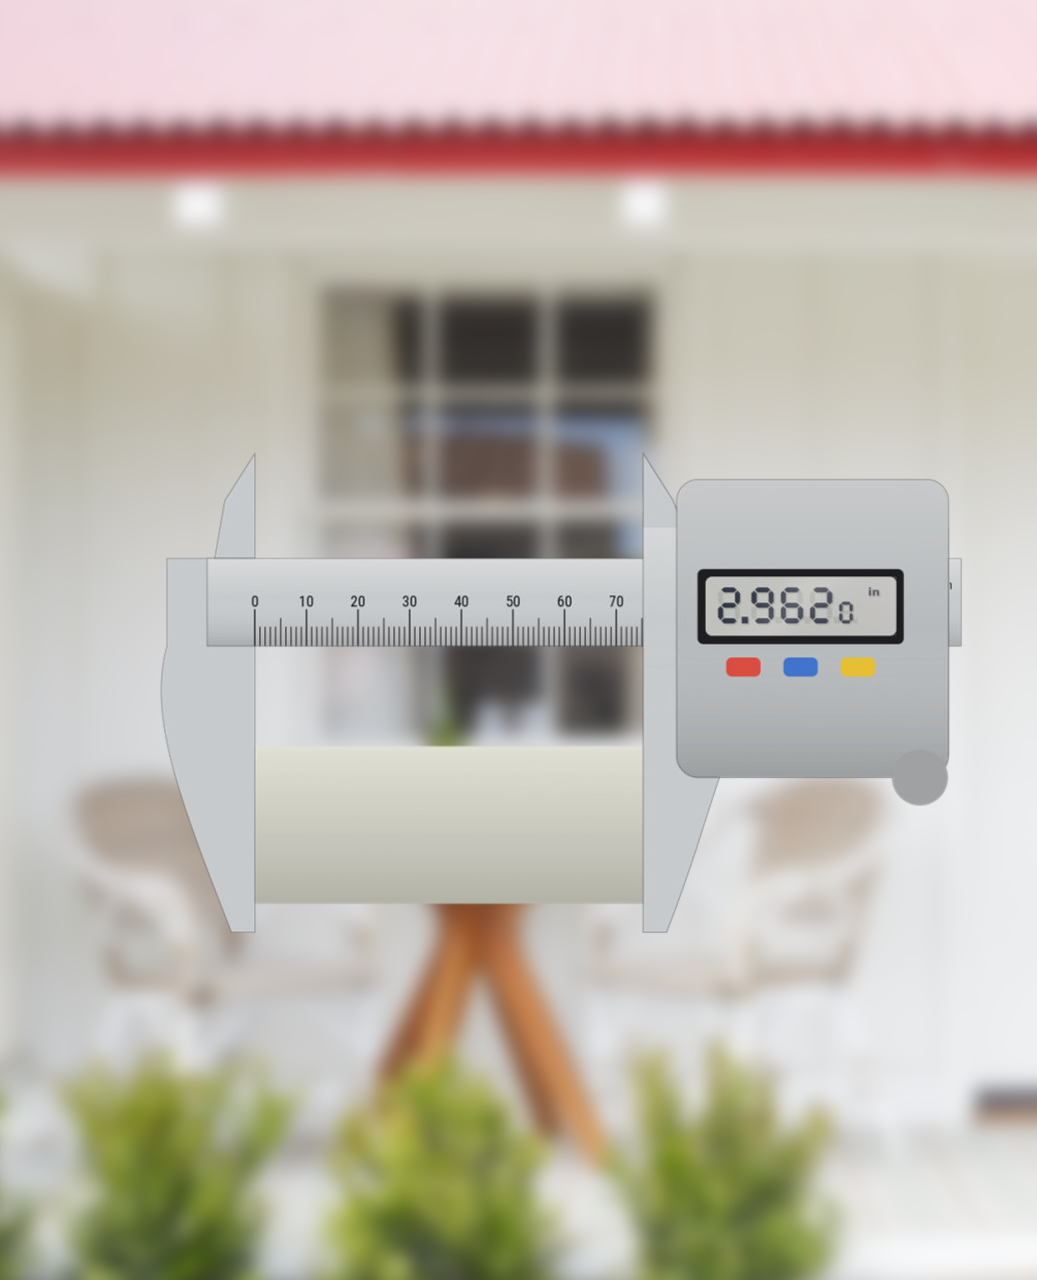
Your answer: {"value": 2.9620, "unit": "in"}
